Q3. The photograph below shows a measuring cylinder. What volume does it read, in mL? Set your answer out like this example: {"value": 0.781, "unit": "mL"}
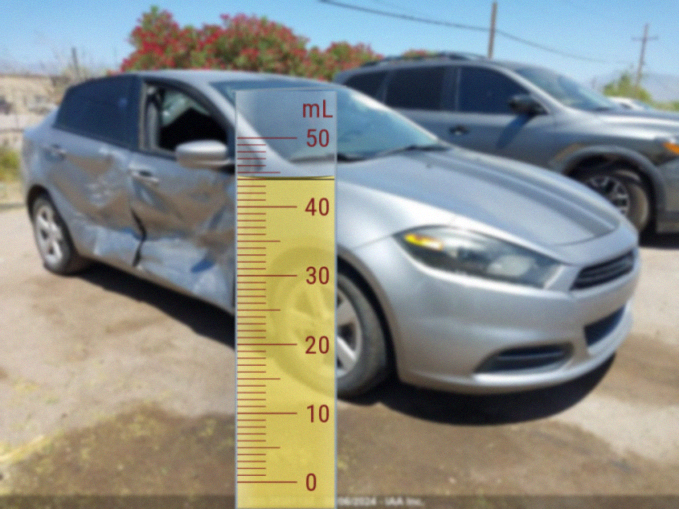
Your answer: {"value": 44, "unit": "mL"}
